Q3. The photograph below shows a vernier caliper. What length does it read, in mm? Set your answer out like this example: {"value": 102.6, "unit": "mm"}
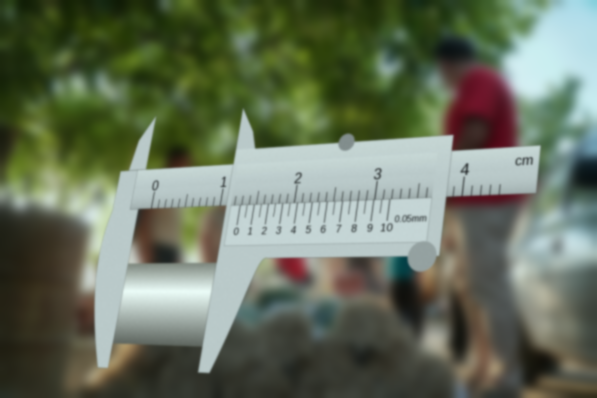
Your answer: {"value": 12.8, "unit": "mm"}
